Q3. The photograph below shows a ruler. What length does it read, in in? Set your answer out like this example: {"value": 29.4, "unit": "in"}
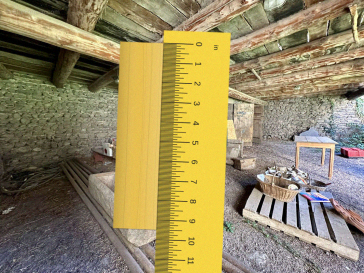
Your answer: {"value": 9.5, "unit": "in"}
